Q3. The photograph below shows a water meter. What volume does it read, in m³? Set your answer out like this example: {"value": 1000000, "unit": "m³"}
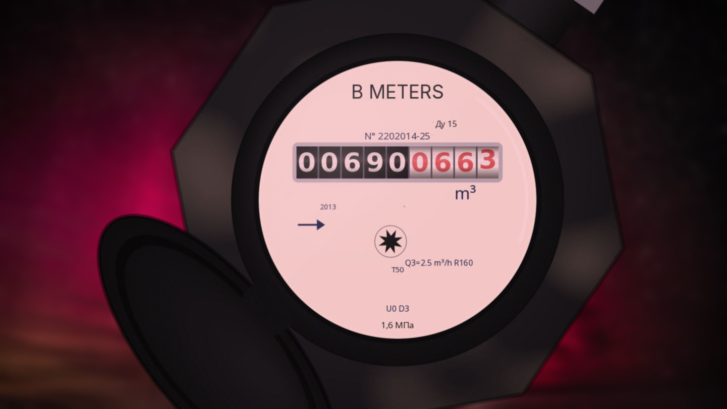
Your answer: {"value": 690.0663, "unit": "m³"}
